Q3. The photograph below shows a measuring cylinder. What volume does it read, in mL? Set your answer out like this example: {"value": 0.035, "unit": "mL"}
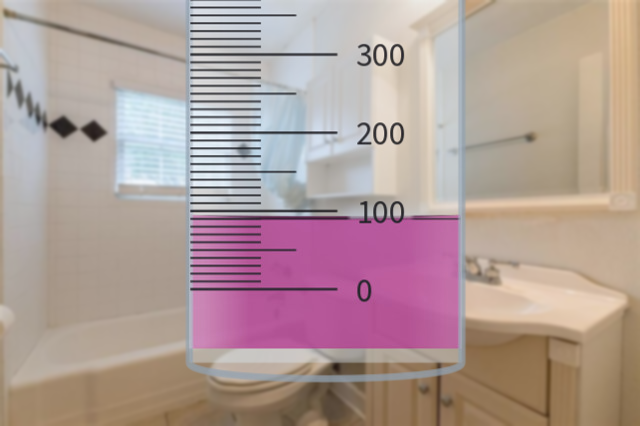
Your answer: {"value": 90, "unit": "mL"}
